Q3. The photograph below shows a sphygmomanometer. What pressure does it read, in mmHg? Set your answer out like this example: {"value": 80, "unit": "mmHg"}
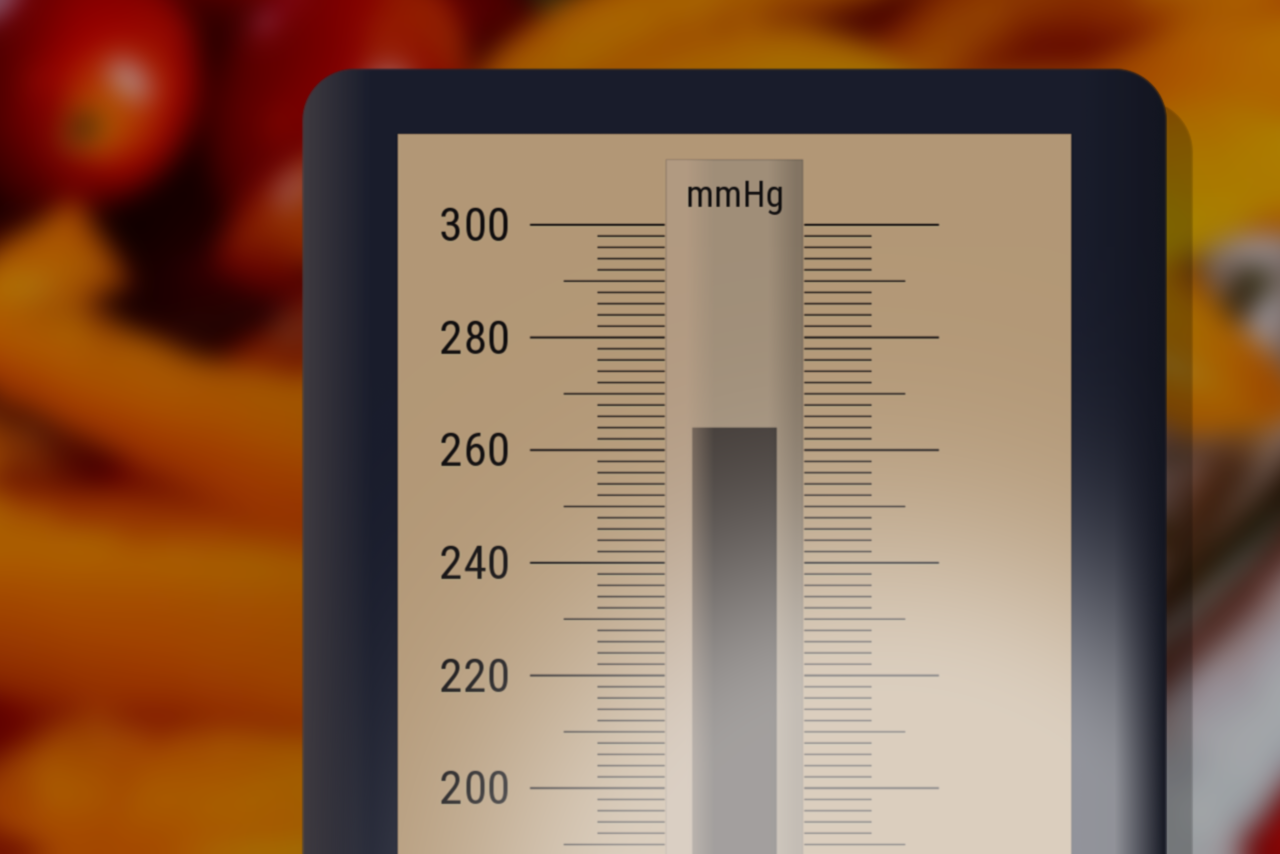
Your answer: {"value": 264, "unit": "mmHg"}
